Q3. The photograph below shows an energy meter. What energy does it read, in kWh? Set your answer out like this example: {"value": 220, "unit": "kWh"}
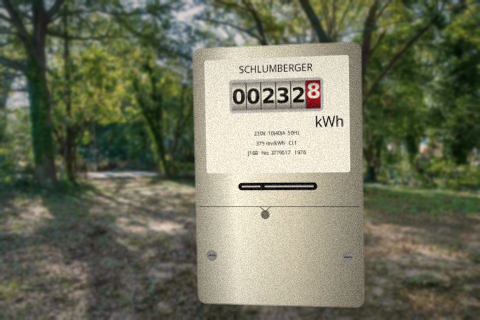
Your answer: {"value": 232.8, "unit": "kWh"}
